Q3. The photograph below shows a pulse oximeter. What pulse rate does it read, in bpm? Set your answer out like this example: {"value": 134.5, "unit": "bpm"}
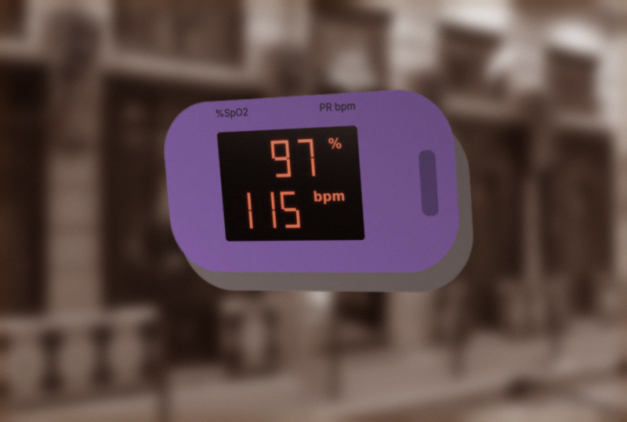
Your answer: {"value": 115, "unit": "bpm"}
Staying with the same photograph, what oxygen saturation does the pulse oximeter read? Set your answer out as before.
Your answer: {"value": 97, "unit": "%"}
